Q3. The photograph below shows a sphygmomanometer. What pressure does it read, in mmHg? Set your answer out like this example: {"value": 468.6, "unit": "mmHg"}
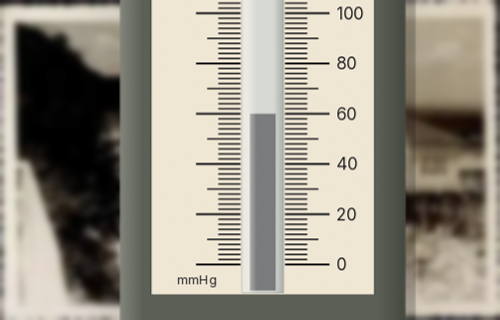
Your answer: {"value": 60, "unit": "mmHg"}
